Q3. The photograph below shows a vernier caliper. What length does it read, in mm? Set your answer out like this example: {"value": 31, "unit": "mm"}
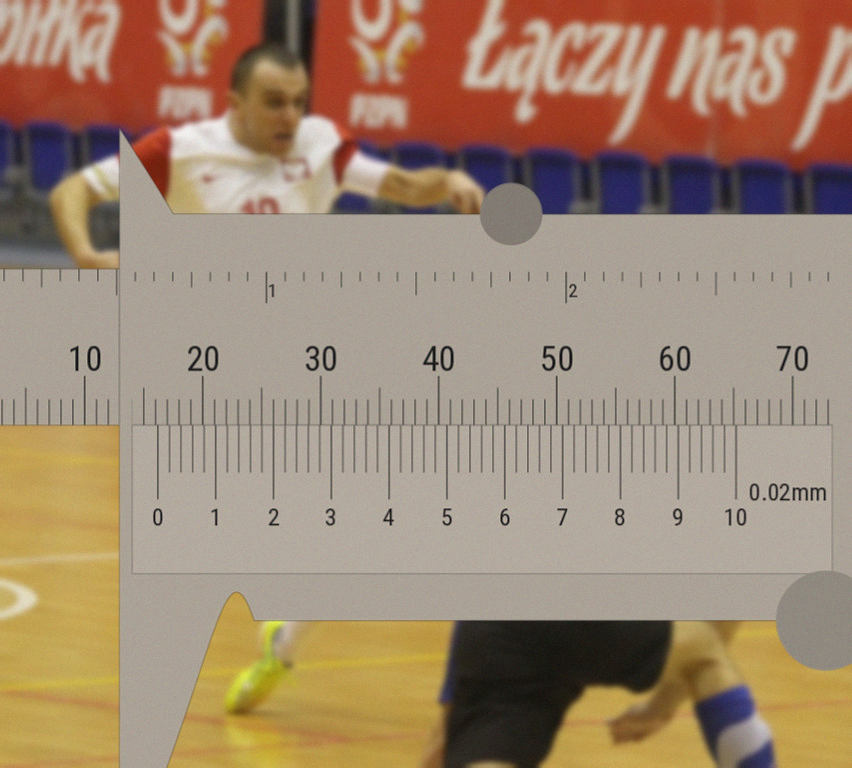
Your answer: {"value": 16.2, "unit": "mm"}
